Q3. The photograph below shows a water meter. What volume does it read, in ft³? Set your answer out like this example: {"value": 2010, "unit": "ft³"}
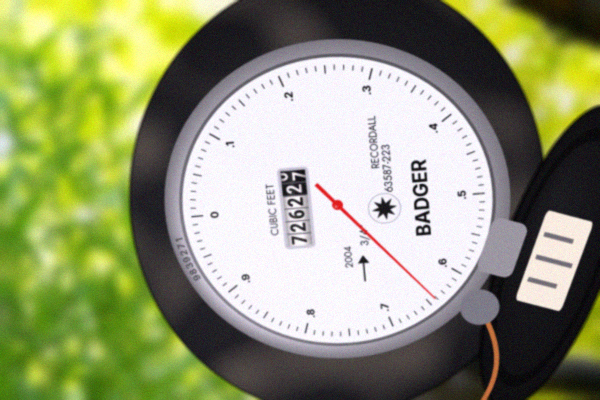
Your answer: {"value": 726226.64, "unit": "ft³"}
